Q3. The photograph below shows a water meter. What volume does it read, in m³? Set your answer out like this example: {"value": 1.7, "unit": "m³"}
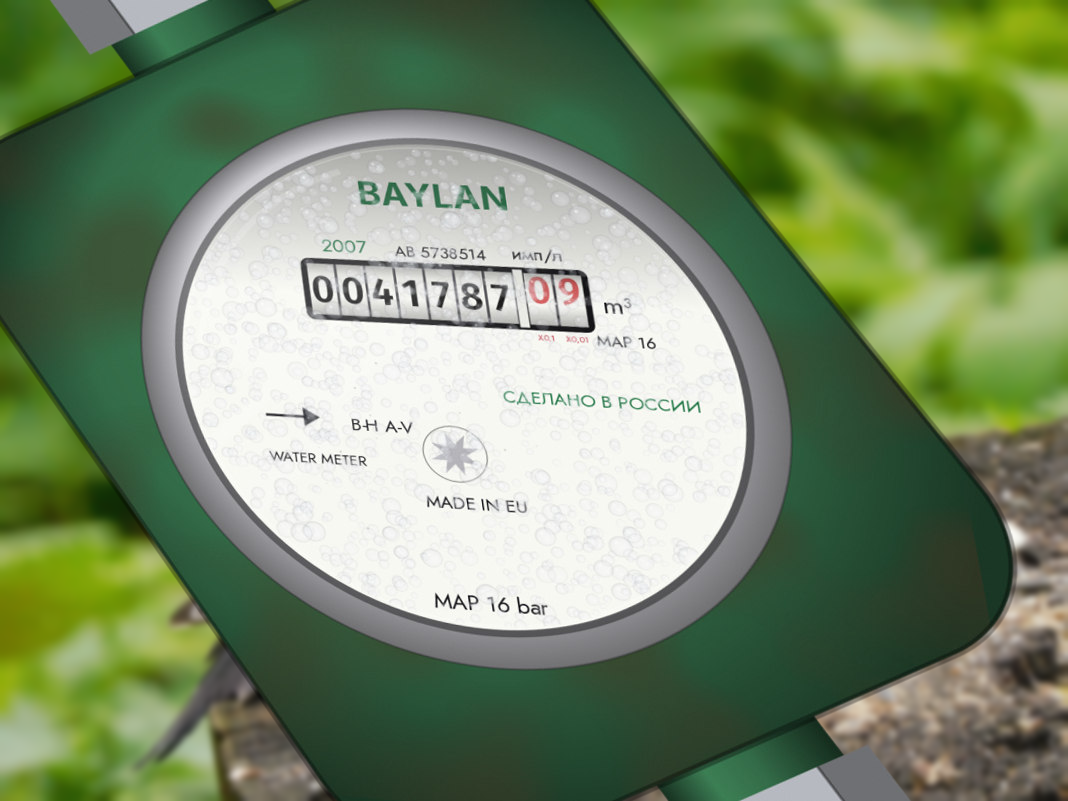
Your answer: {"value": 41787.09, "unit": "m³"}
